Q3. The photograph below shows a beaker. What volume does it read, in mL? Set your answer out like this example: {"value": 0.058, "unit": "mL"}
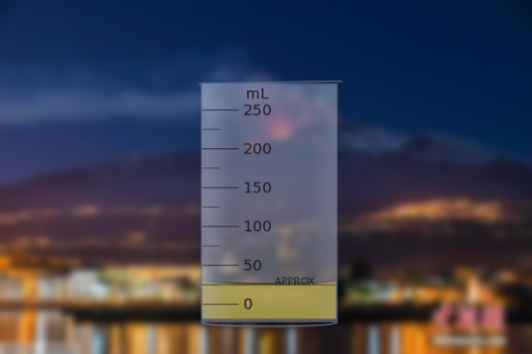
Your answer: {"value": 25, "unit": "mL"}
